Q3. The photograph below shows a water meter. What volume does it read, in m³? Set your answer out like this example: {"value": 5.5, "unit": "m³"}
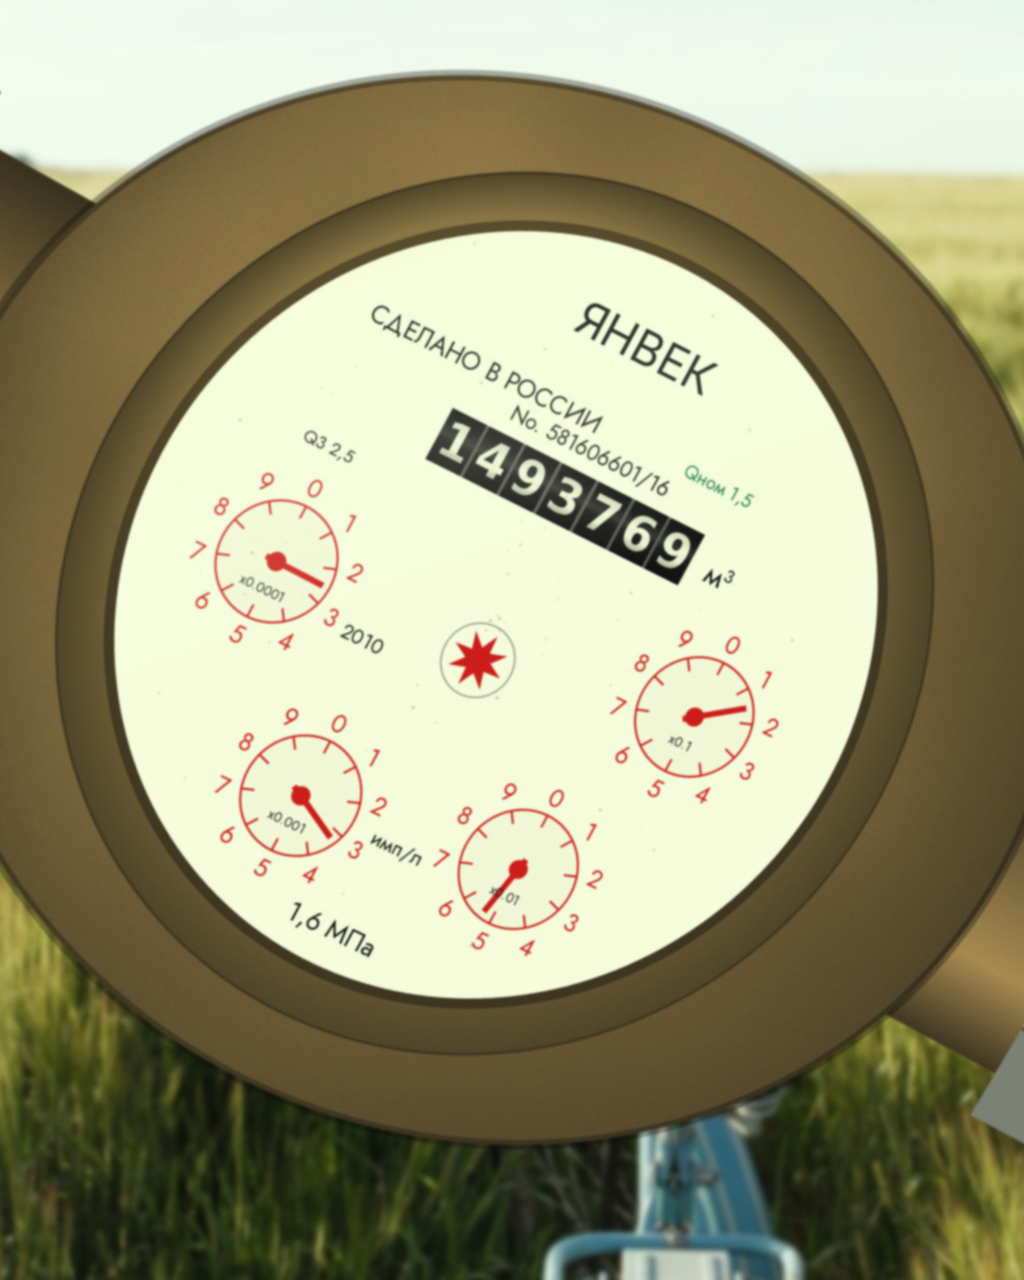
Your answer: {"value": 1493769.1532, "unit": "m³"}
